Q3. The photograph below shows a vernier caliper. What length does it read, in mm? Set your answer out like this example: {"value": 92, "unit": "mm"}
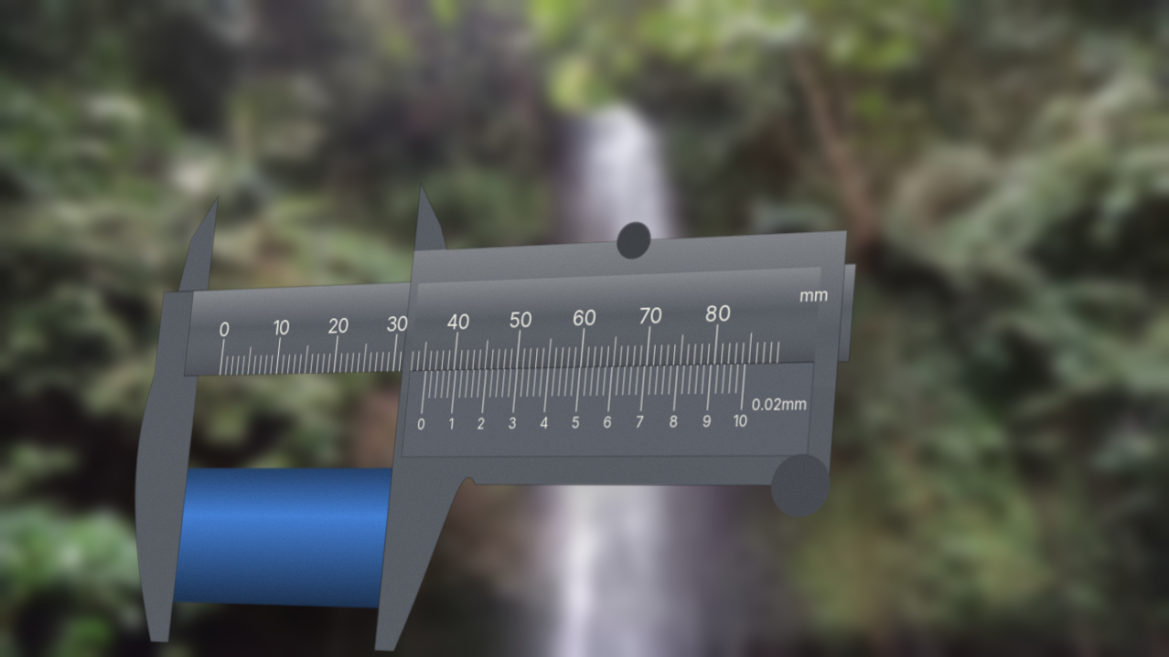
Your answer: {"value": 35.4, "unit": "mm"}
